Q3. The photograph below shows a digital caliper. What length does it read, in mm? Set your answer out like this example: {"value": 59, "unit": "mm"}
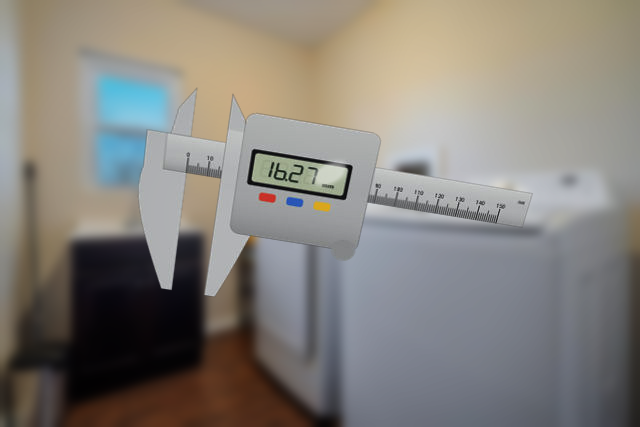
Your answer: {"value": 16.27, "unit": "mm"}
